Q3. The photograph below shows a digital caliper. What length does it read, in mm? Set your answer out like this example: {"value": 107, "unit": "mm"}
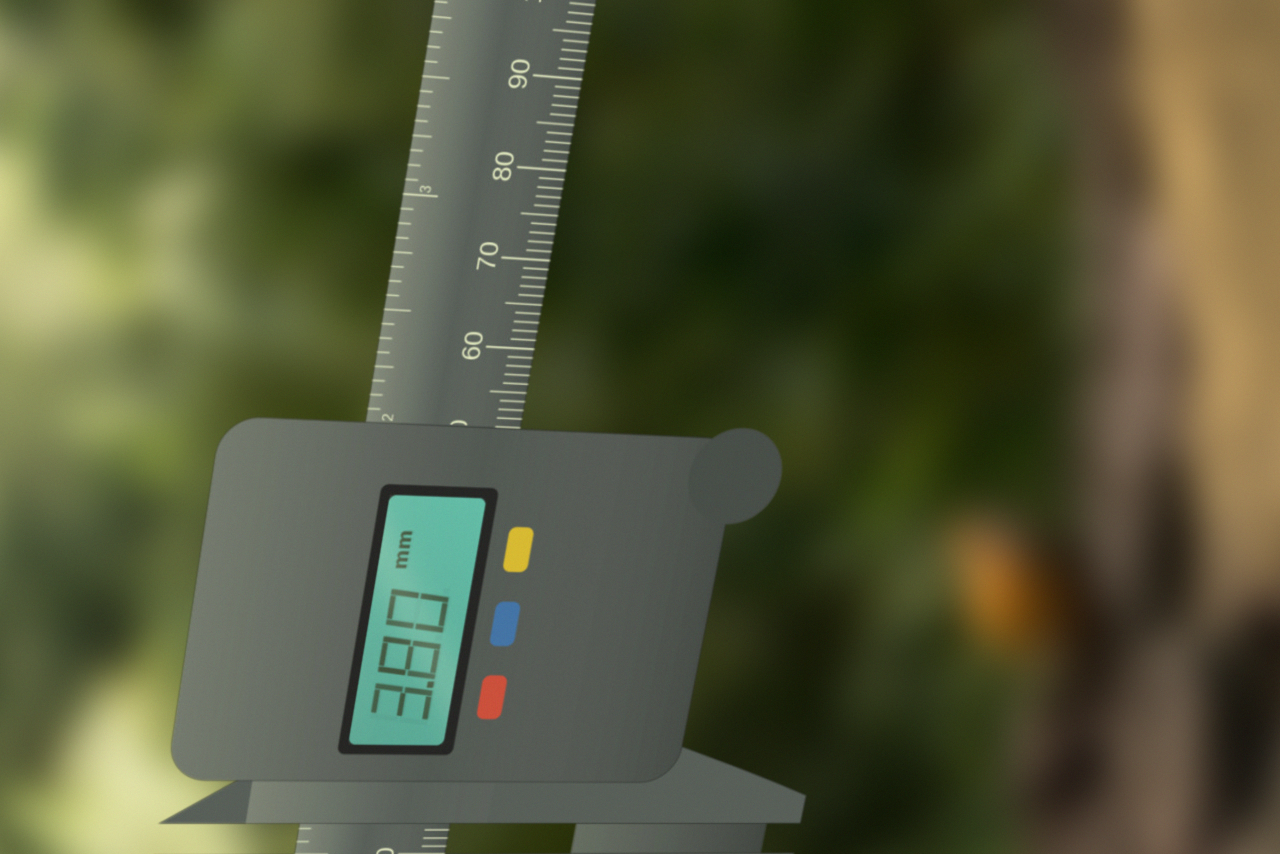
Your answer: {"value": 3.80, "unit": "mm"}
